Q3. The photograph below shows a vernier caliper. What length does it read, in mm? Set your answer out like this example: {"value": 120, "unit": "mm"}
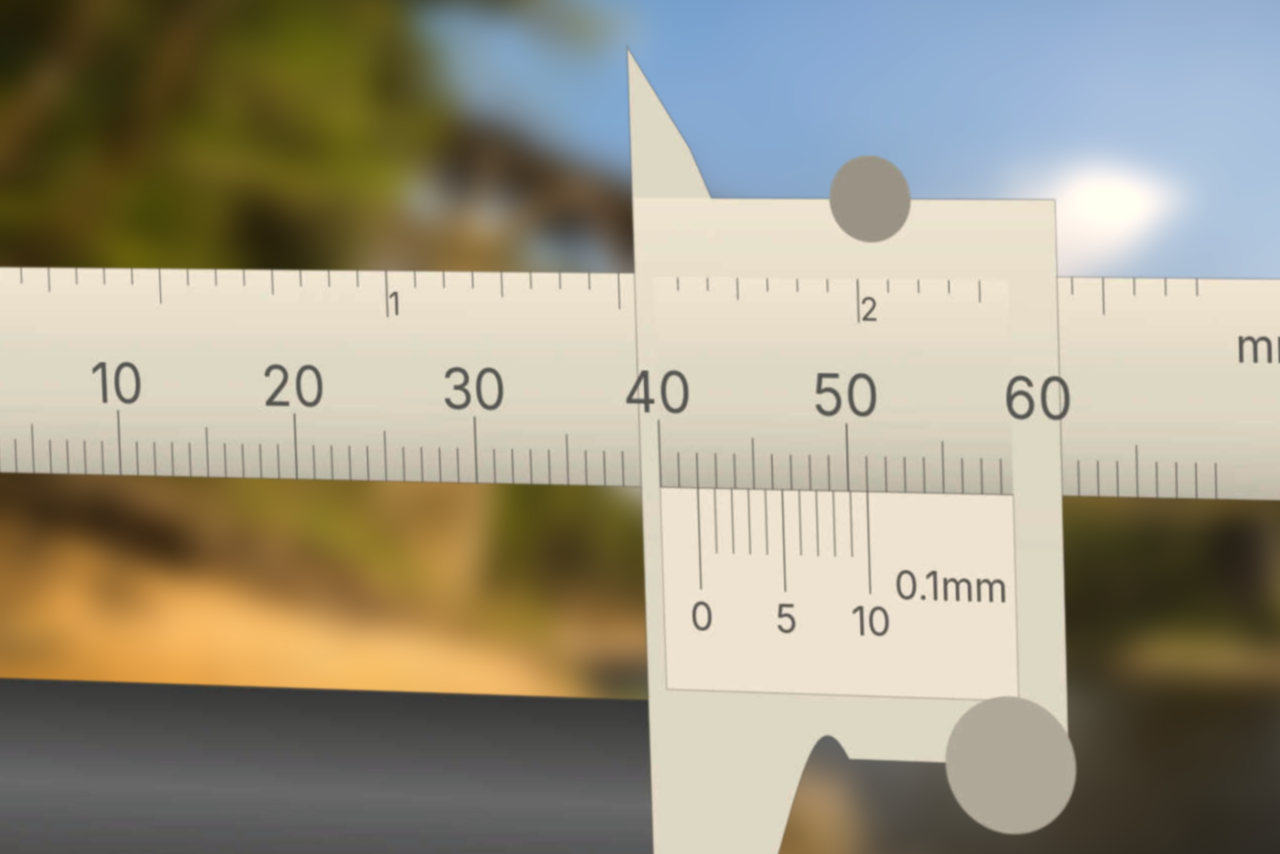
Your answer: {"value": 42.0, "unit": "mm"}
